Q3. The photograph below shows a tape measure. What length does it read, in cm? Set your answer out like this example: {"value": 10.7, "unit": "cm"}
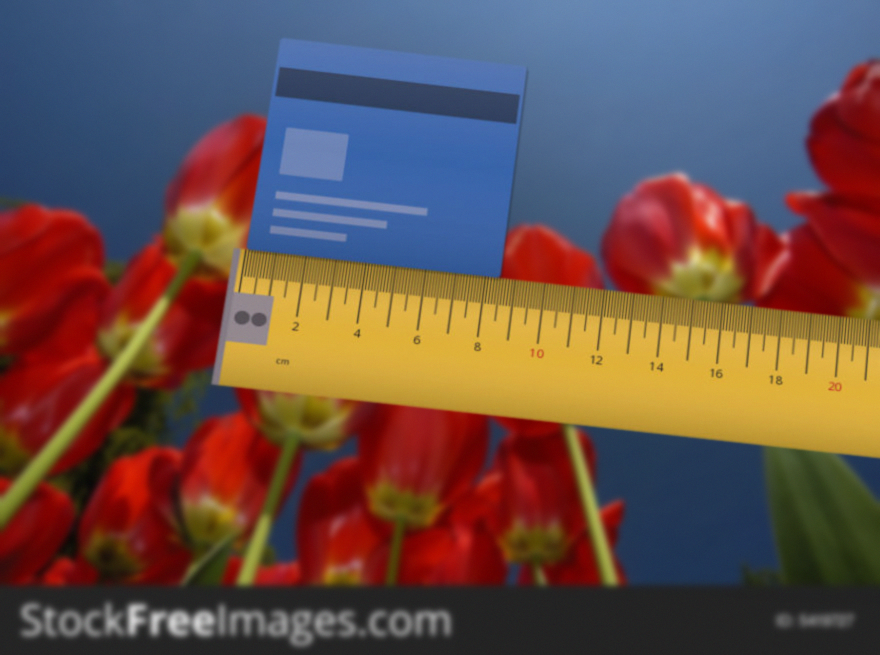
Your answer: {"value": 8.5, "unit": "cm"}
